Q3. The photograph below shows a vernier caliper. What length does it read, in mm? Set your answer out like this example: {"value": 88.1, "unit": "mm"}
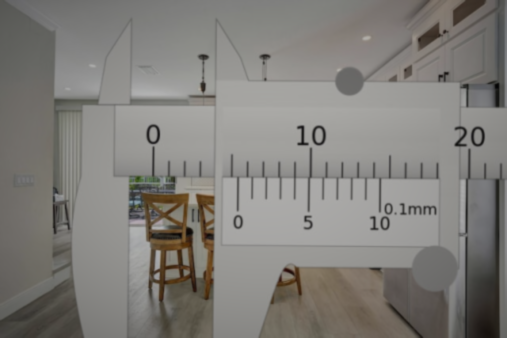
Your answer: {"value": 5.4, "unit": "mm"}
